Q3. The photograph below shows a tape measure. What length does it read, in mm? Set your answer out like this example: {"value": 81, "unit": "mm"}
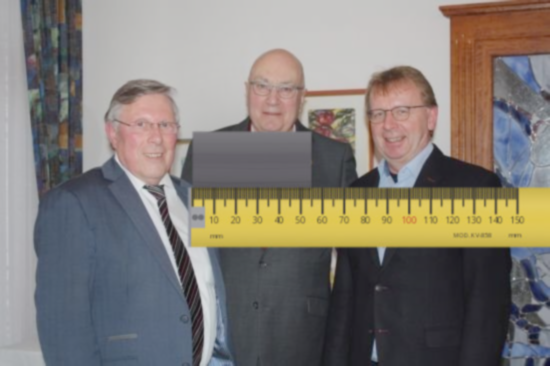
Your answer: {"value": 55, "unit": "mm"}
